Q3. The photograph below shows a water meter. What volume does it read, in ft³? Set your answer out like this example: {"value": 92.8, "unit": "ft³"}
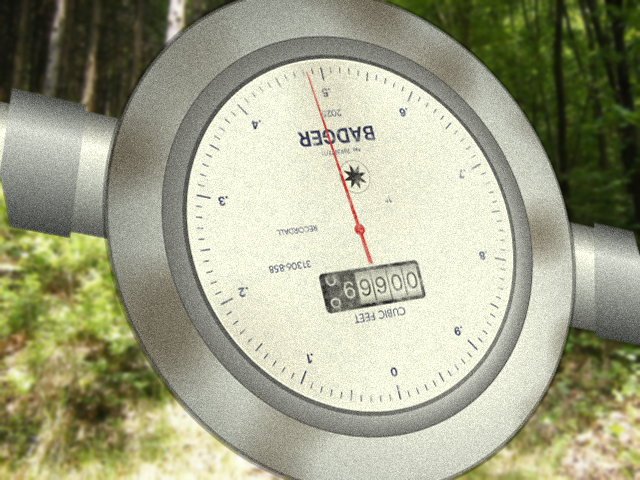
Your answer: {"value": 6698.48, "unit": "ft³"}
